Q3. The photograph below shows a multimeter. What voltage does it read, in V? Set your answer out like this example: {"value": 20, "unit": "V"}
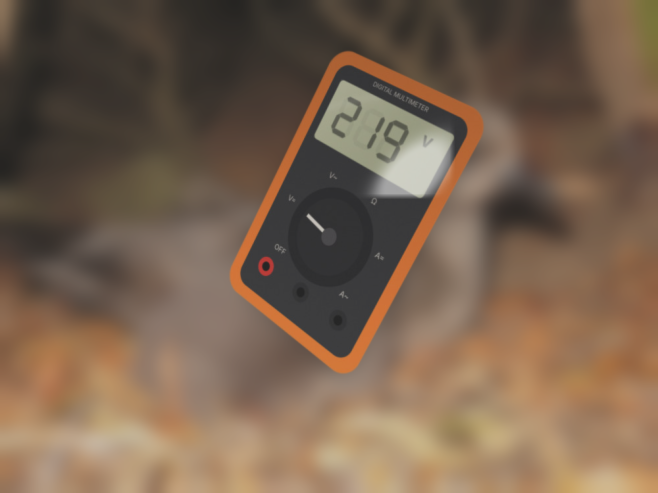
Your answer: {"value": 219, "unit": "V"}
